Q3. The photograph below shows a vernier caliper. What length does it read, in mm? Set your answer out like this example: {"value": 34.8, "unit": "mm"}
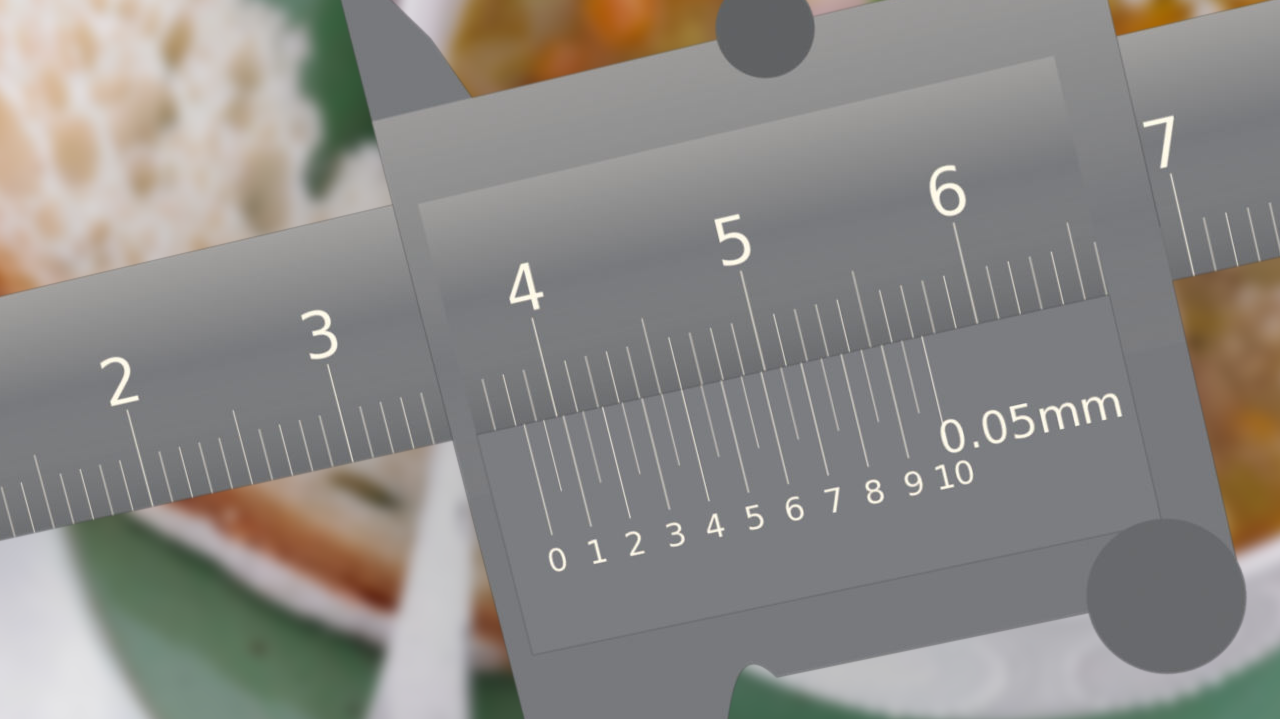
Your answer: {"value": 38.4, "unit": "mm"}
